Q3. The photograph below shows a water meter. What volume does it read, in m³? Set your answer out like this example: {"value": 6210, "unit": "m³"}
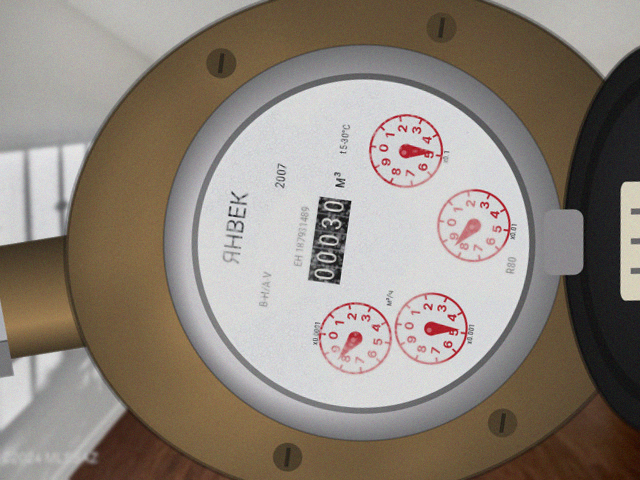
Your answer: {"value": 30.4848, "unit": "m³"}
